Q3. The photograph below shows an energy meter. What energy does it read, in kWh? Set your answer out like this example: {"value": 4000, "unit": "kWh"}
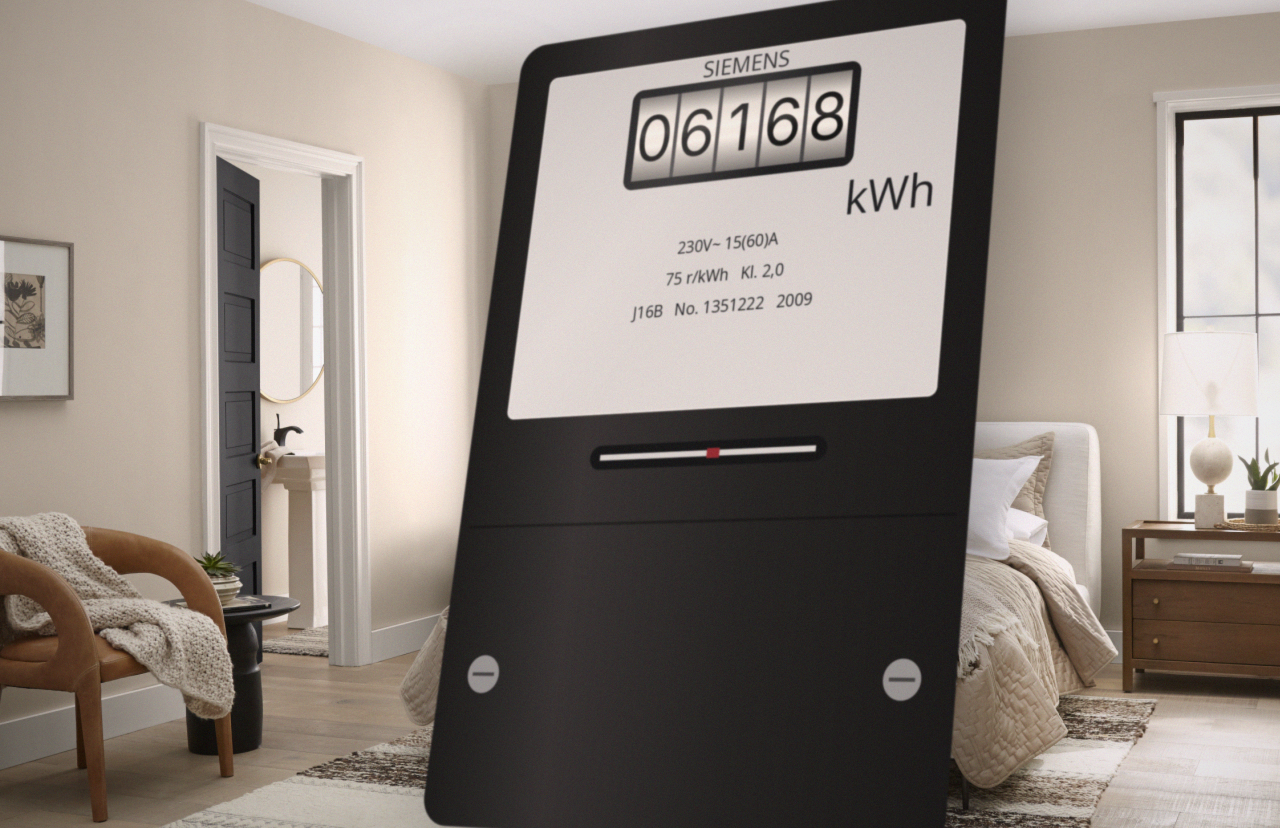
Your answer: {"value": 6168, "unit": "kWh"}
